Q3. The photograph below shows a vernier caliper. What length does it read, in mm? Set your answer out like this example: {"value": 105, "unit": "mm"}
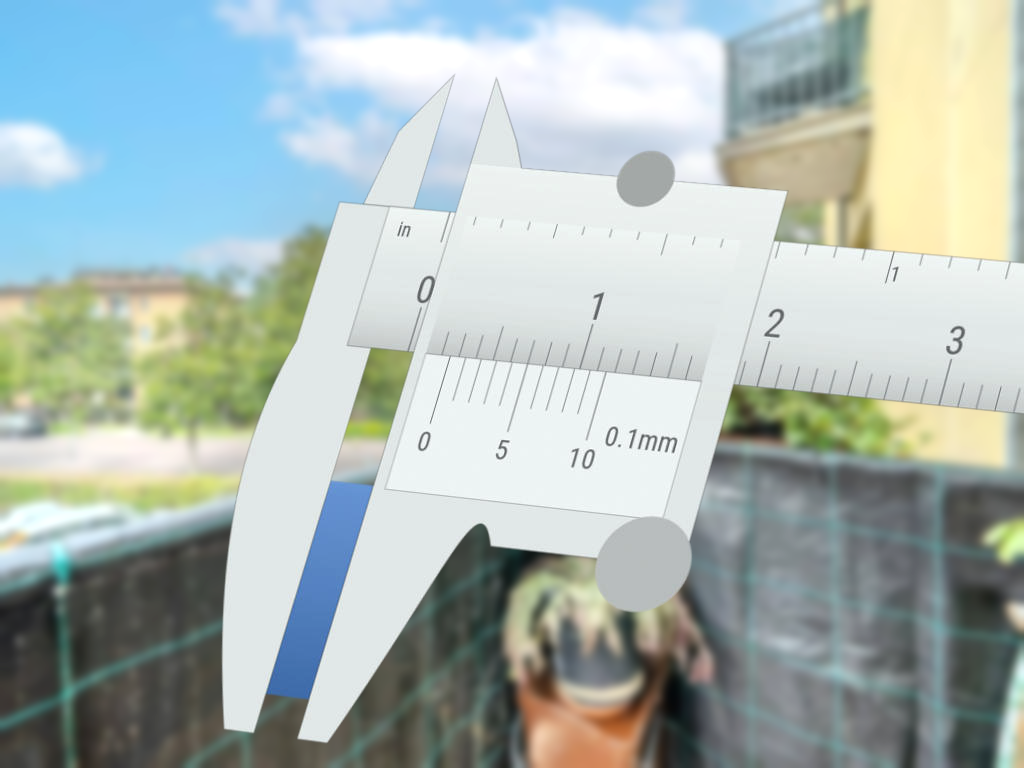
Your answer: {"value": 2.5, "unit": "mm"}
